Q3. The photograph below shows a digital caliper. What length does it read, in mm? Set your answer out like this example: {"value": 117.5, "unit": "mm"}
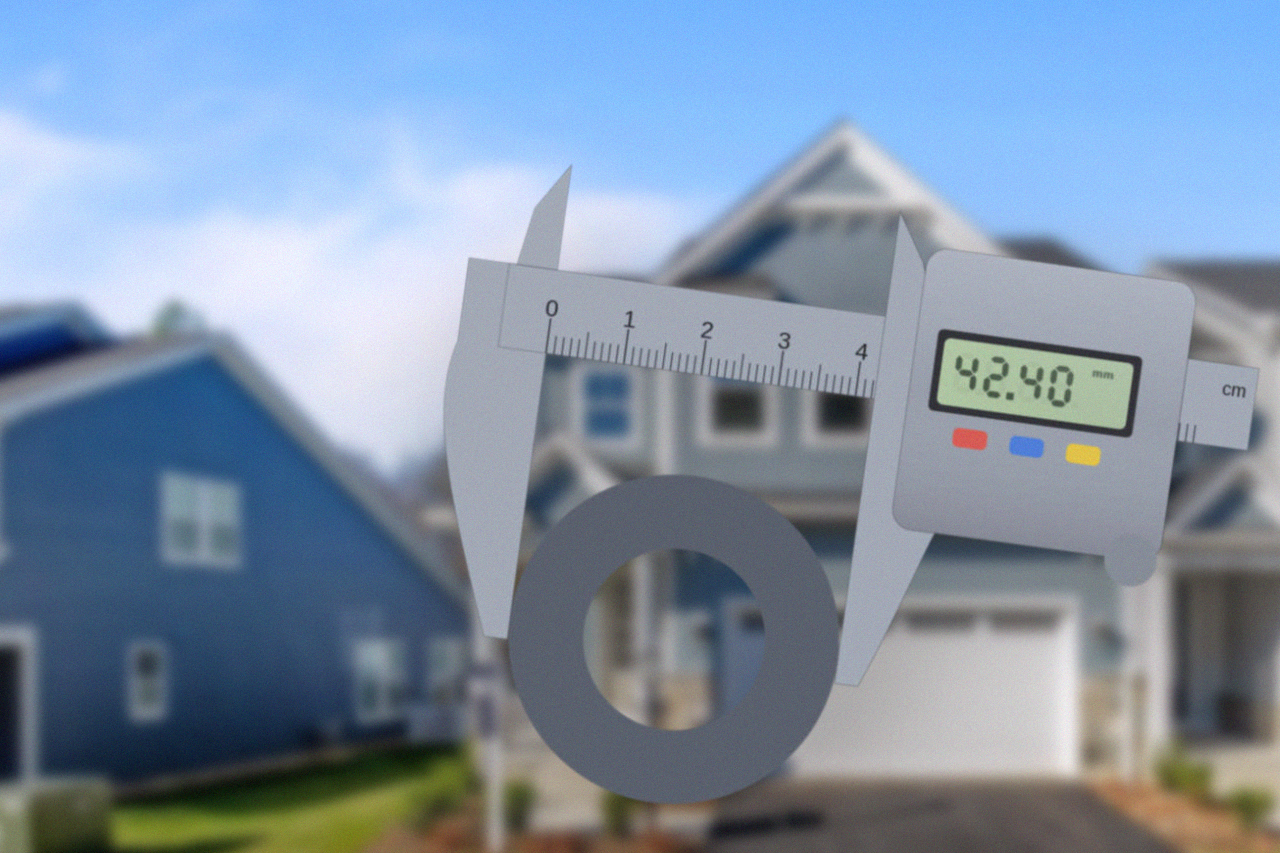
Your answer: {"value": 42.40, "unit": "mm"}
